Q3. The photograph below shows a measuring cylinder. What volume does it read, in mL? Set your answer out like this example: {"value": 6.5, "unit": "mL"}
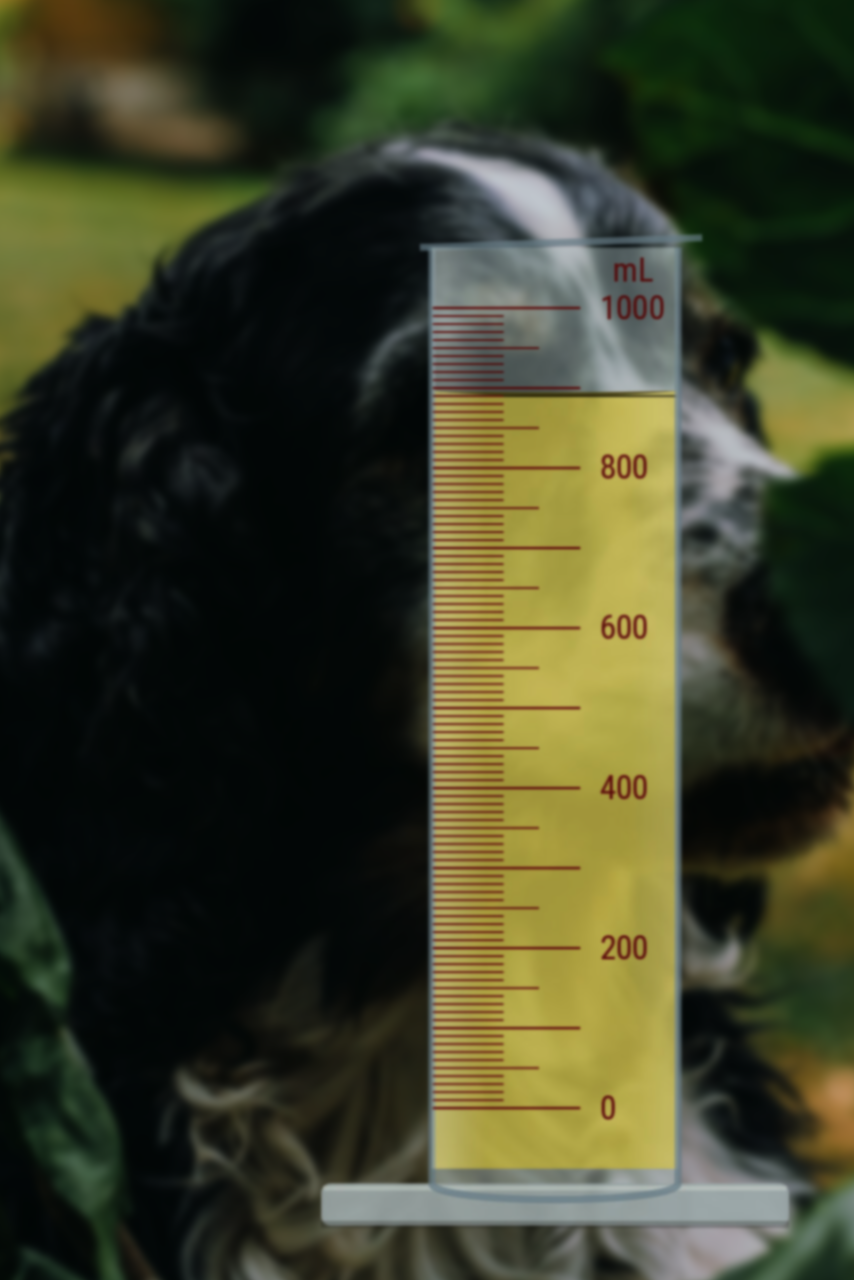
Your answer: {"value": 890, "unit": "mL"}
